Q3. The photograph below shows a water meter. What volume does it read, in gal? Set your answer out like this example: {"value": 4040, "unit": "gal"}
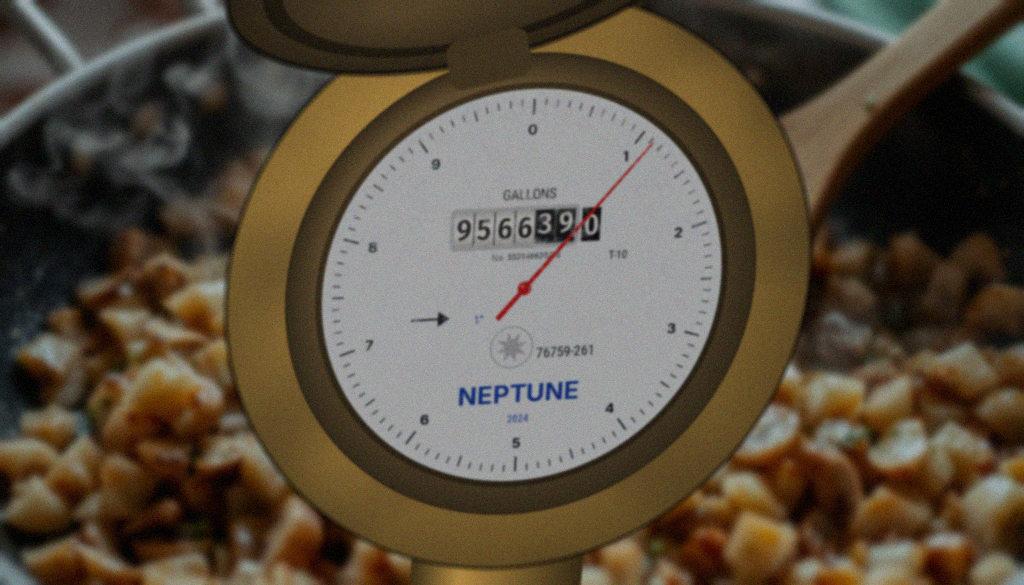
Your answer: {"value": 9566391.1, "unit": "gal"}
